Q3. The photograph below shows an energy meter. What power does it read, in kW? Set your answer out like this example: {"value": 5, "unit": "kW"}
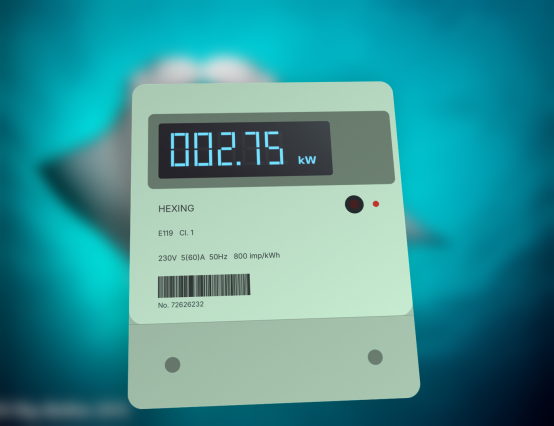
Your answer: {"value": 2.75, "unit": "kW"}
